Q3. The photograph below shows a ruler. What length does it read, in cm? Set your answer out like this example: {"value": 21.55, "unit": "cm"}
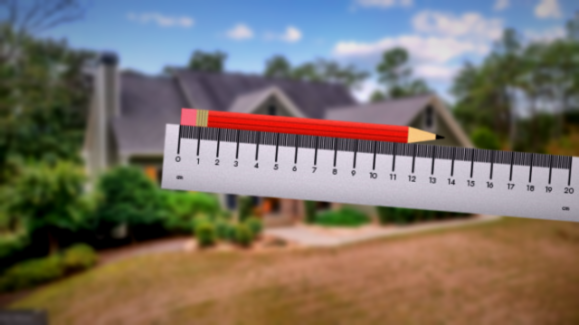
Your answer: {"value": 13.5, "unit": "cm"}
